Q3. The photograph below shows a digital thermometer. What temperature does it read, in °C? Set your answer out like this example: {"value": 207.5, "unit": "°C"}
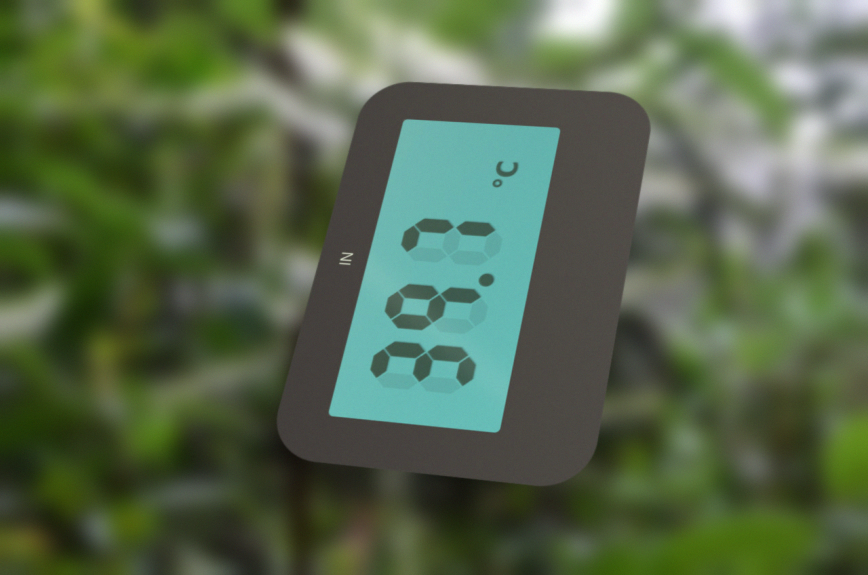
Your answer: {"value": 39.7, "unit": "°C"}
